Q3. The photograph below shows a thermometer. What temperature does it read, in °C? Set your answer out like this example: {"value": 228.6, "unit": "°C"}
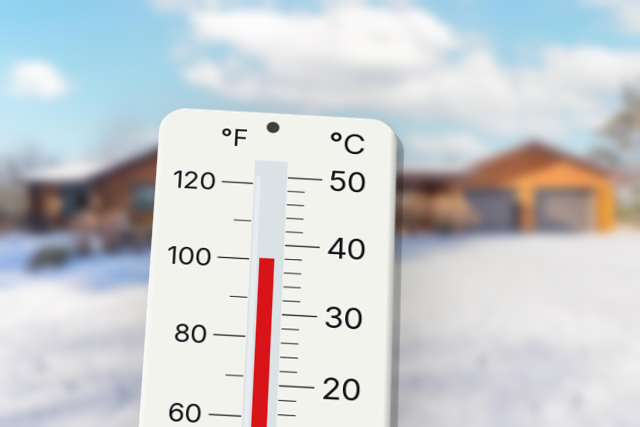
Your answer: {"value": 38, "unit": "°C"}
